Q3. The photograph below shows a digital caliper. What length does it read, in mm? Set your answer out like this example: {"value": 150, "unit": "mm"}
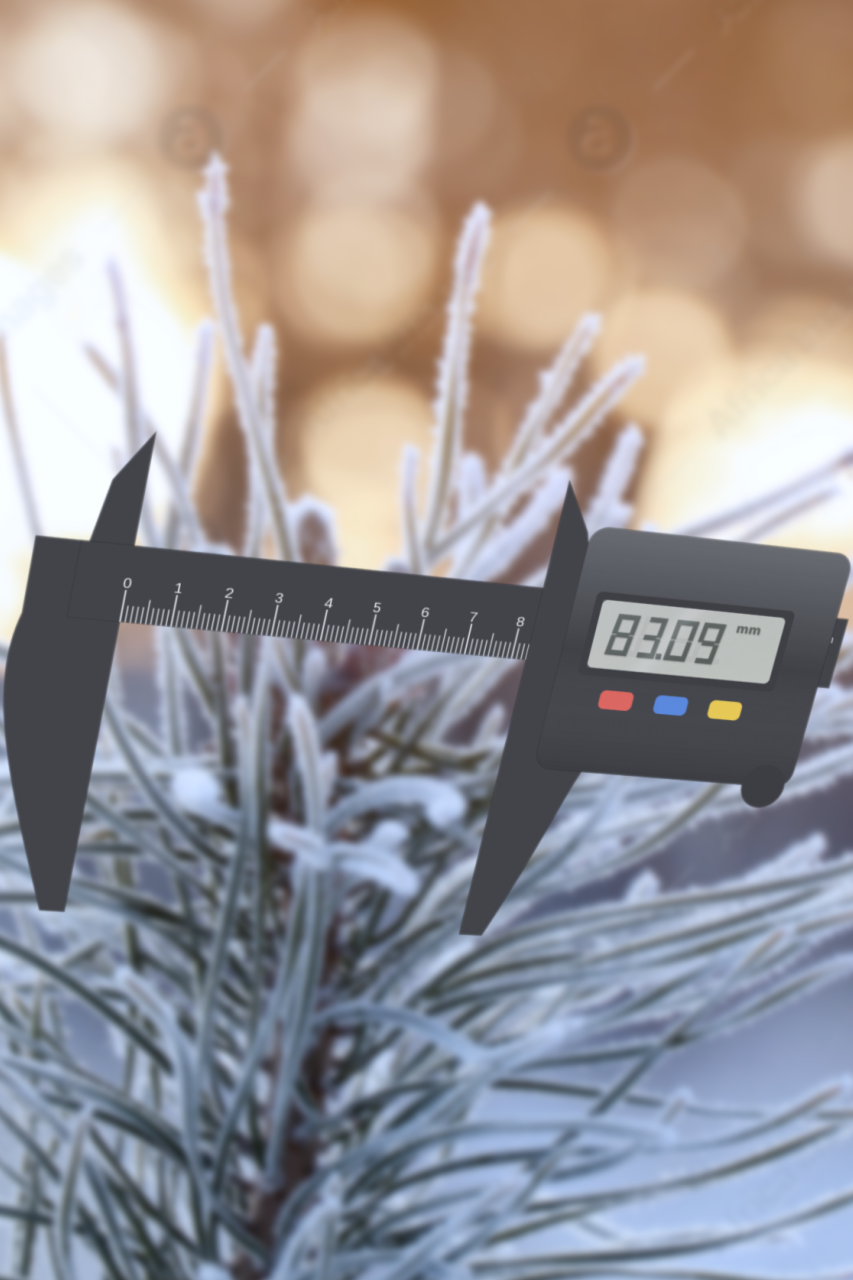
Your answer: {"value": 83.09, "unit": "mm"}
